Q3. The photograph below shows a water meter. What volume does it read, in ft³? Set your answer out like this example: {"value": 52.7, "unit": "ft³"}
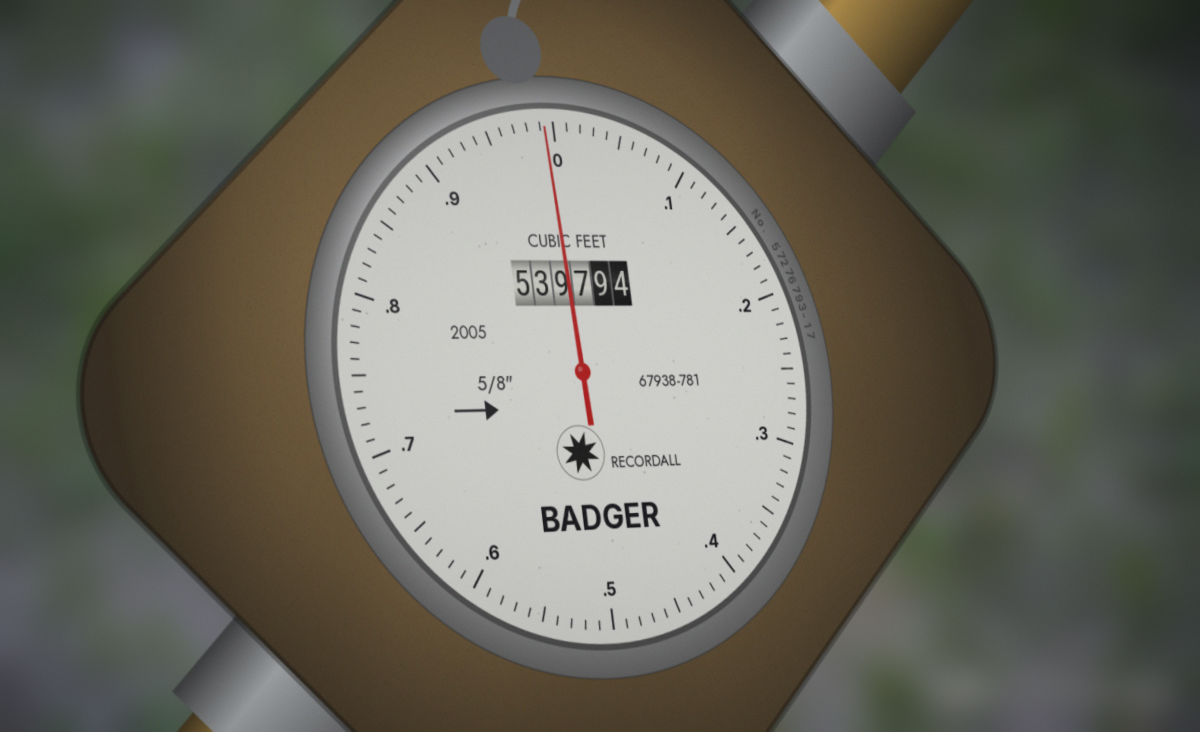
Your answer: {"value": 539793.99, "unit": "ft³"}
